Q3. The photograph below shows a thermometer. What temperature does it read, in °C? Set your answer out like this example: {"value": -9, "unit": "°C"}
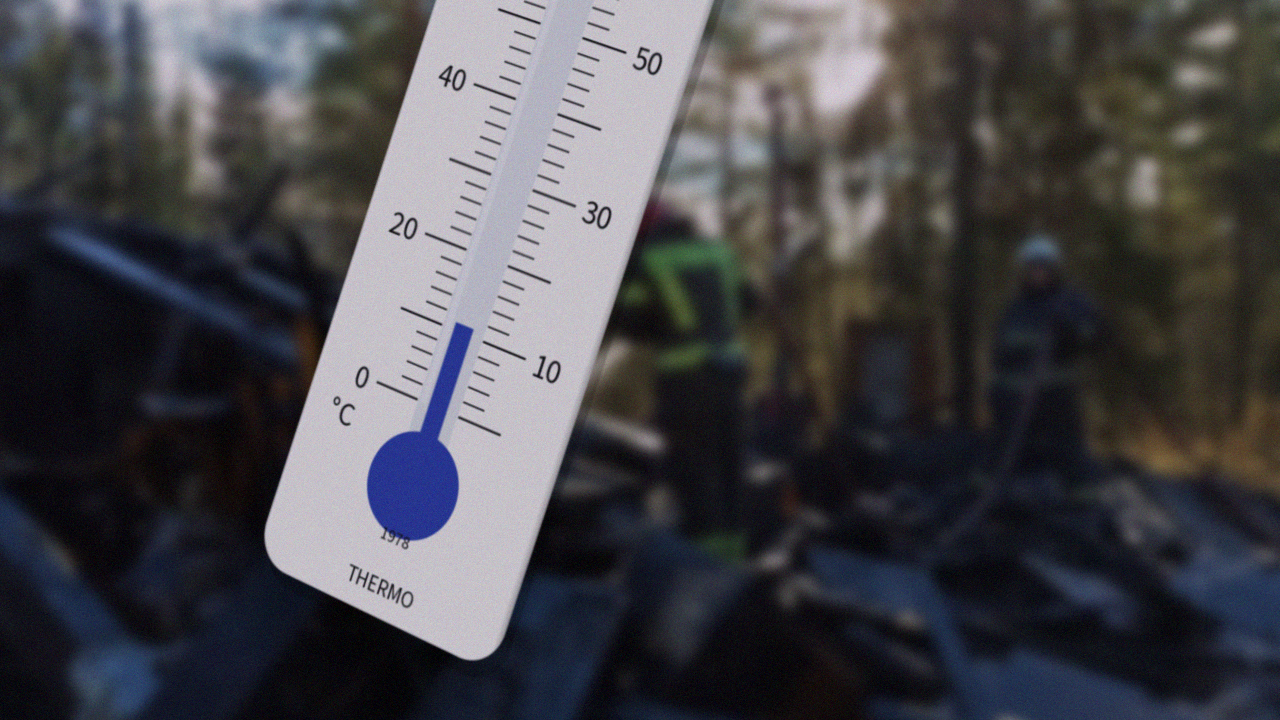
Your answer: {"value": 11, "unit": "°C"}
